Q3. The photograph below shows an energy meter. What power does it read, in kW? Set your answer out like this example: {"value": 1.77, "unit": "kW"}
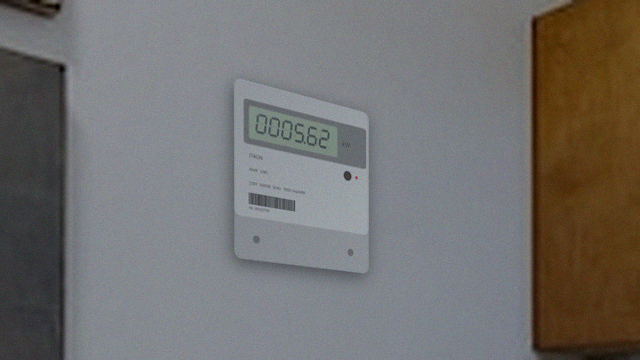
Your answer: {"value": 5.62, "unit": "kW"}
